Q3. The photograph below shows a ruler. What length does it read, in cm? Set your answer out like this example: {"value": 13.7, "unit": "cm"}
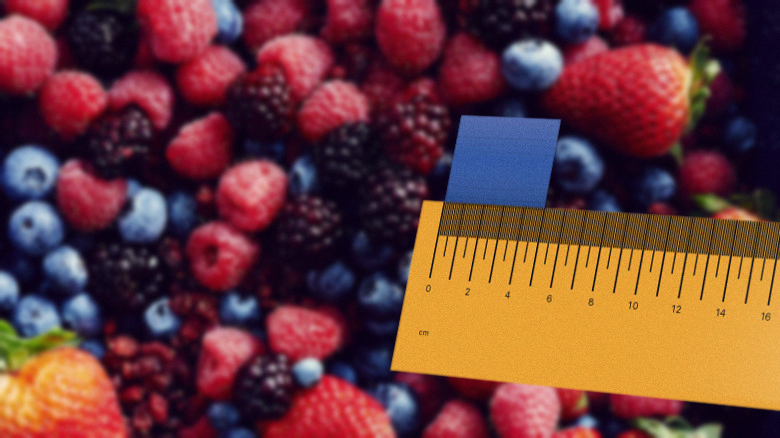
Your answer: {"value": 5, "unit": "cm"}
